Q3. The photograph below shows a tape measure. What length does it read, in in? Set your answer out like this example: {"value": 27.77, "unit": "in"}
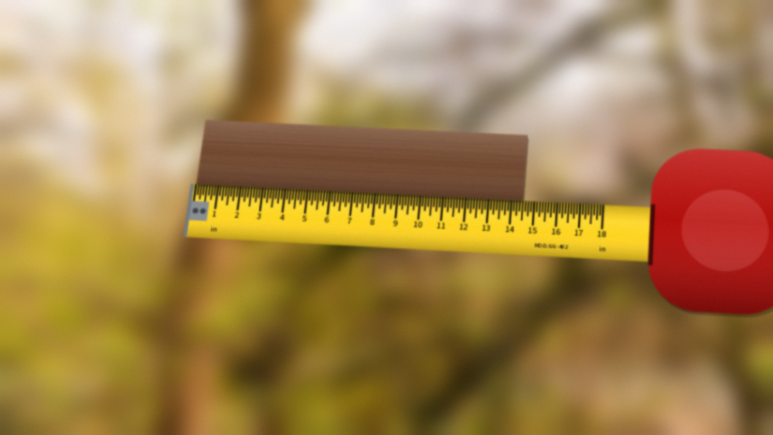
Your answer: {"value": 14.5, "unit": "in"}
